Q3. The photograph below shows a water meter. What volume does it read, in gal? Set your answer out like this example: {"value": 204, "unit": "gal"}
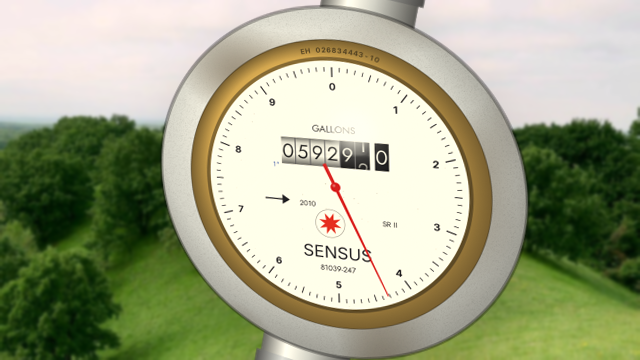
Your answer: {"value": 592914.3, "unit": "gal"}
